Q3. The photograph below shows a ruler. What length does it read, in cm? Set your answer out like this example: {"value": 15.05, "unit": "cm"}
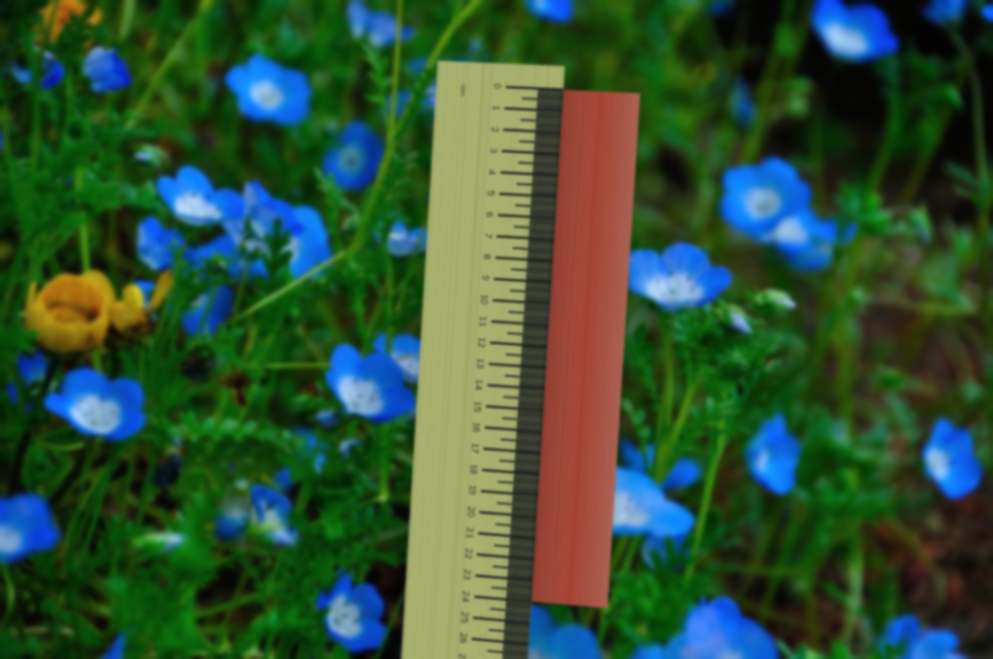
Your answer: {"value": 24, "unit": "cm"}
